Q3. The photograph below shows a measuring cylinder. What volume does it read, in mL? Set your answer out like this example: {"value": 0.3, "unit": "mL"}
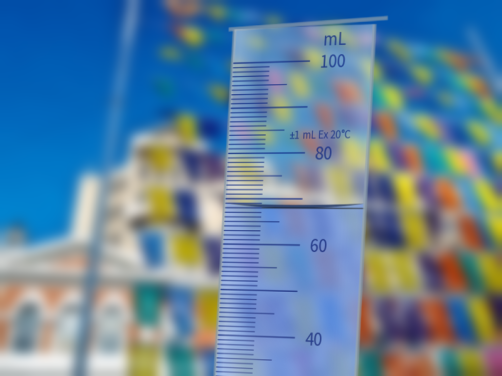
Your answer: {"value": 68, "unit": "mL"}
